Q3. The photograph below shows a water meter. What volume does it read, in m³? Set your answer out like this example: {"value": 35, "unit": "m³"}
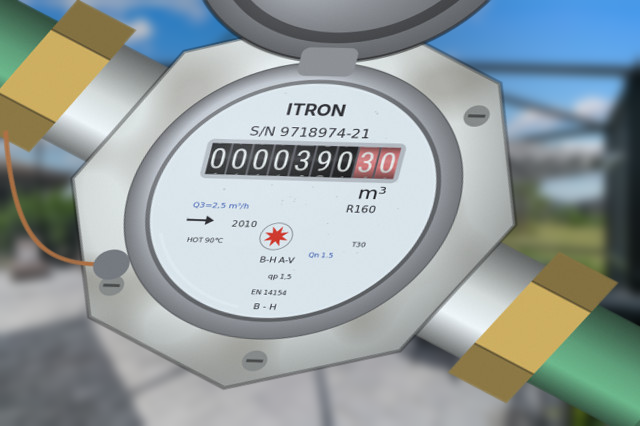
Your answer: {"value": 390.30, "unit": "m³"}
